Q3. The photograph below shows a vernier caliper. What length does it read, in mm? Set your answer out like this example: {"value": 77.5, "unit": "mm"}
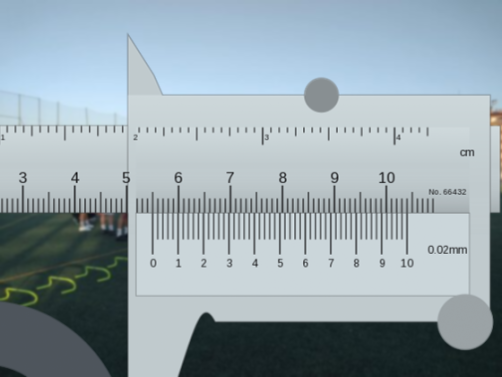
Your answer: {"value": 55.0, "unit": "mm"}
